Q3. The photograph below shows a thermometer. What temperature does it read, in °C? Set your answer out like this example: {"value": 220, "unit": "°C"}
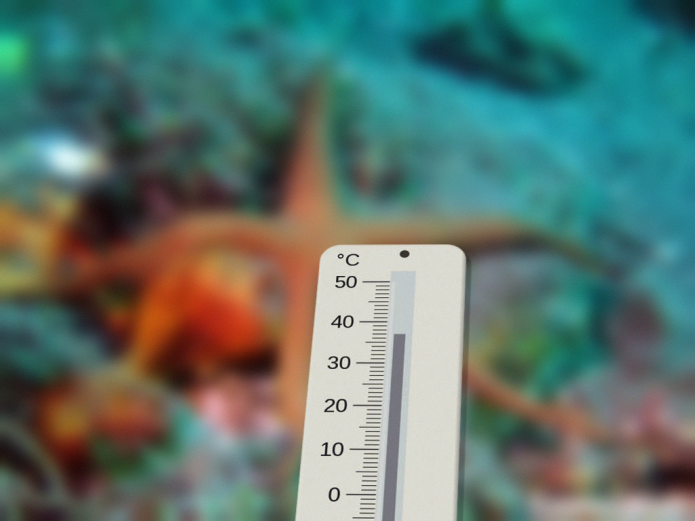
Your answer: {"value": 37, "unit": "°C"}
